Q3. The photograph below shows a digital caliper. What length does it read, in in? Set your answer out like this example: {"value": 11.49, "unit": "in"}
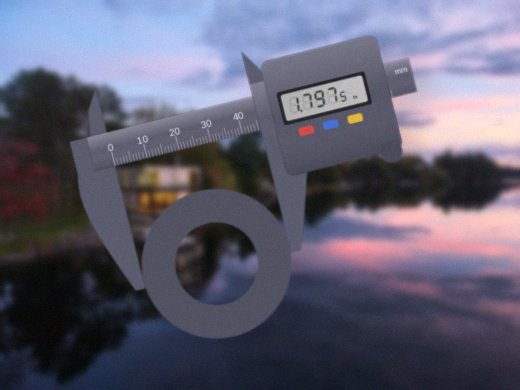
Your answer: {"value": 1.7975, "unit": "in"}
